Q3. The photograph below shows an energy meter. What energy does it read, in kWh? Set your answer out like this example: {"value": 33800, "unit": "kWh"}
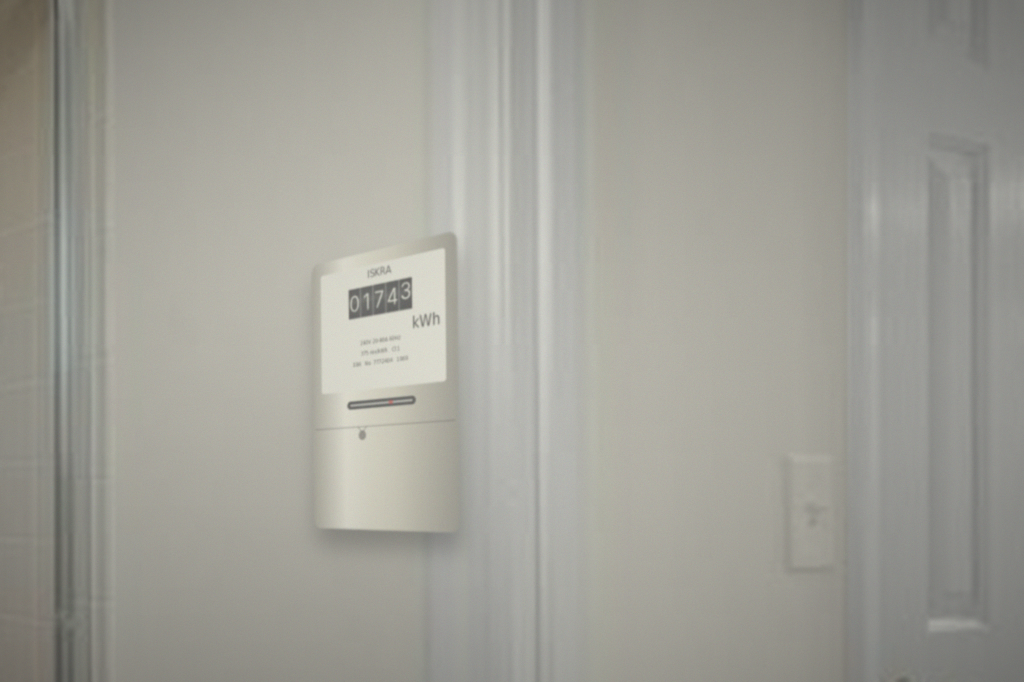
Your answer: {"value": 1743, "unit": "kWh"}
